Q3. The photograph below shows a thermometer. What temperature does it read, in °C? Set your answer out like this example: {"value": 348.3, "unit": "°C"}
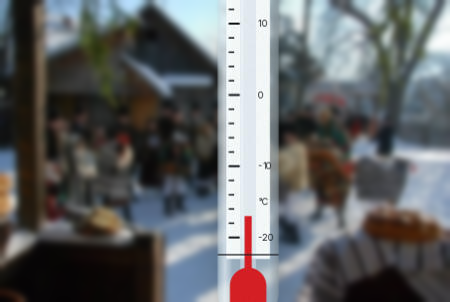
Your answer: {"value": -17, "unit": "°C"}
